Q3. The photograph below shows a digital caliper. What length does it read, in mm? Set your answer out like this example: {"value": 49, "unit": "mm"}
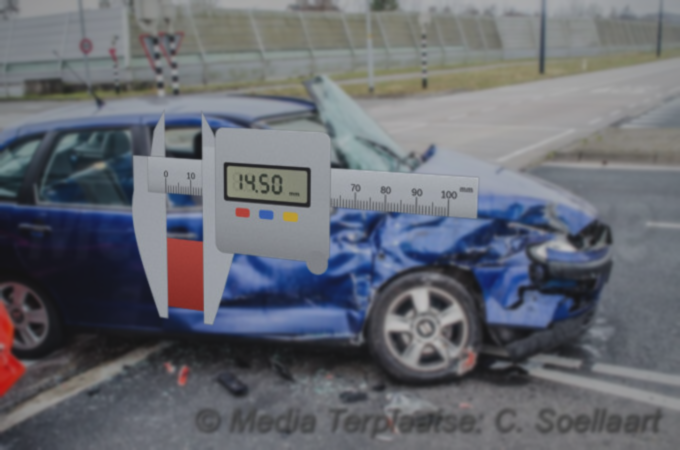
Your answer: {"value": 14.50, "unit": "mm"}
